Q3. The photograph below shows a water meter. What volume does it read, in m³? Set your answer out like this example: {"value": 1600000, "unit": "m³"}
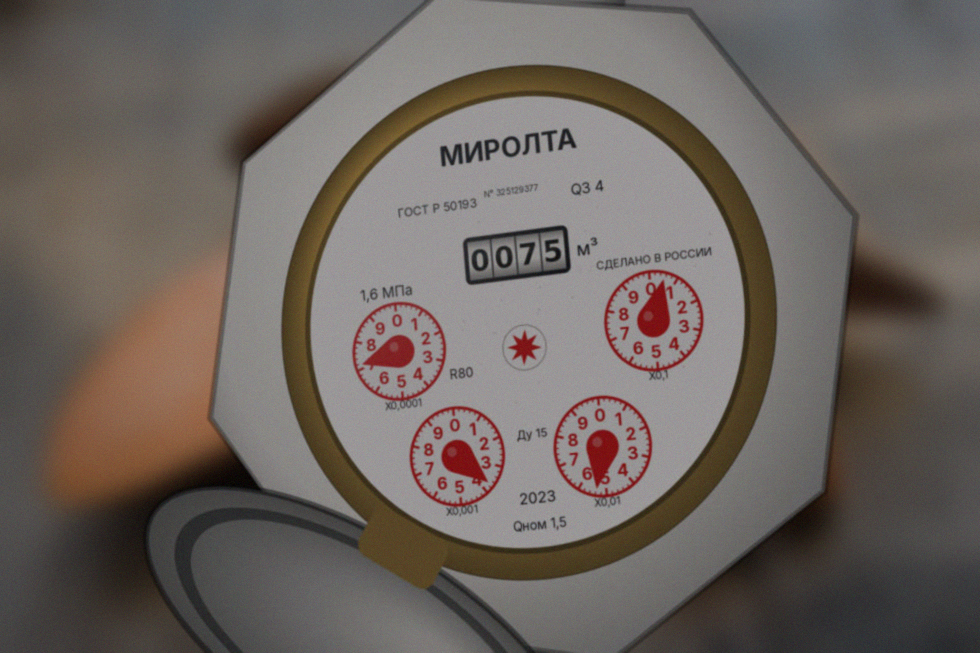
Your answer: {"value": 75.0537, "unit": "m³"}
